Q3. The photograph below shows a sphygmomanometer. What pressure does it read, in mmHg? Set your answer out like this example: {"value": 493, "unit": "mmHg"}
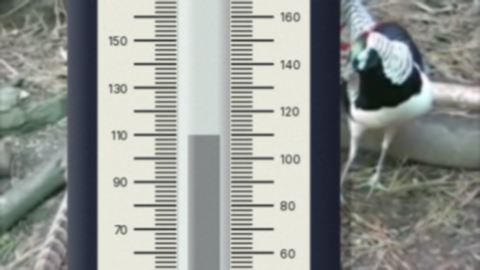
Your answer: {"value": 110, "unit": "mmHg"}
